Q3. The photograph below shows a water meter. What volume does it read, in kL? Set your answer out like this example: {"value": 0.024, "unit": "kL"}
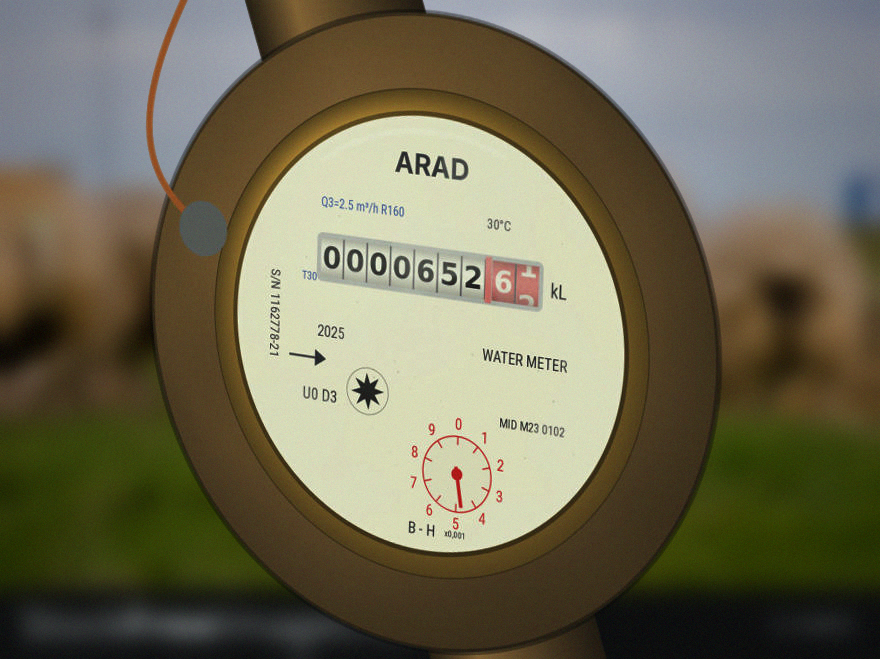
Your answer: {"value": 652.614, "unit": "kL"}
